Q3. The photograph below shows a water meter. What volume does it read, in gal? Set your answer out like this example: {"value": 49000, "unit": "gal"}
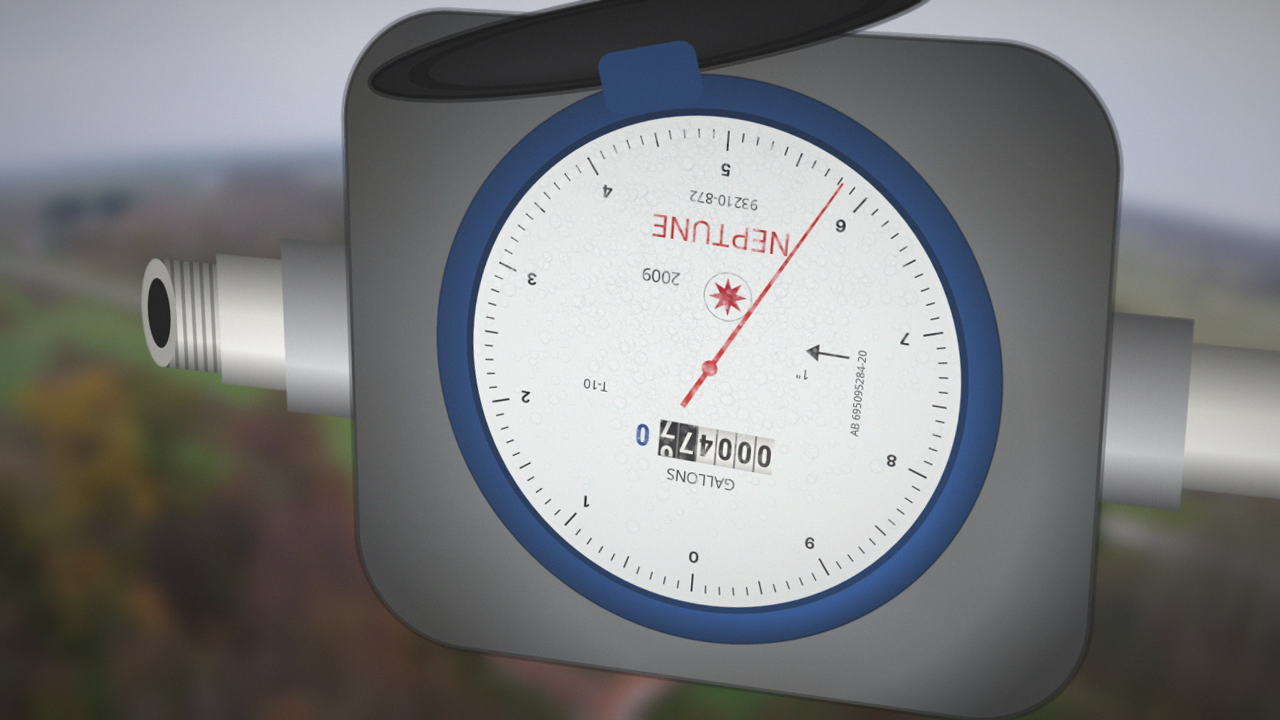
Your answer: {"value": 4765.8, "unit": "gal"}
